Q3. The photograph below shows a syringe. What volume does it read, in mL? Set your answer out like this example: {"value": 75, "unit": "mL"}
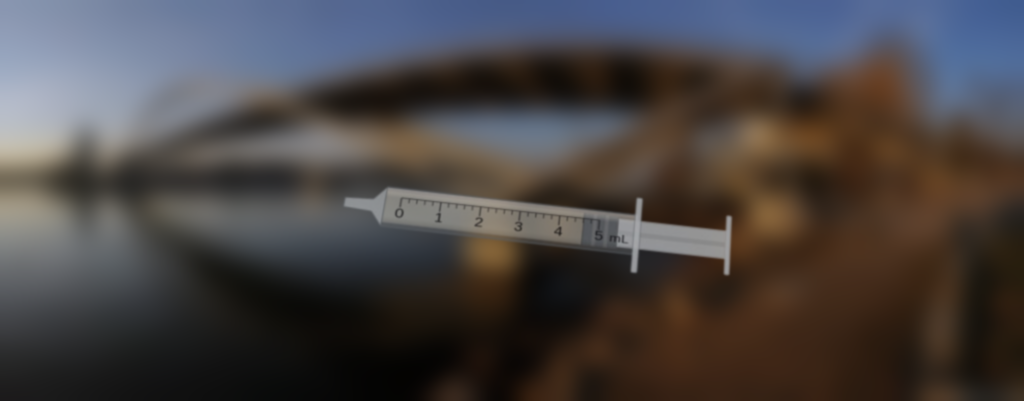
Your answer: {"value": 4.6, "unit": "mL"}
